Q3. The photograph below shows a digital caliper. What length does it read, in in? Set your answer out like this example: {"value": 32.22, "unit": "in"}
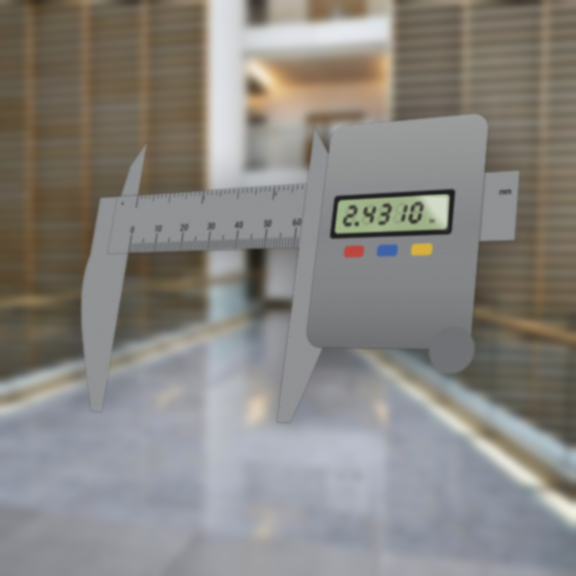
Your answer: {"value": 2.4310, "unit": "in"}
